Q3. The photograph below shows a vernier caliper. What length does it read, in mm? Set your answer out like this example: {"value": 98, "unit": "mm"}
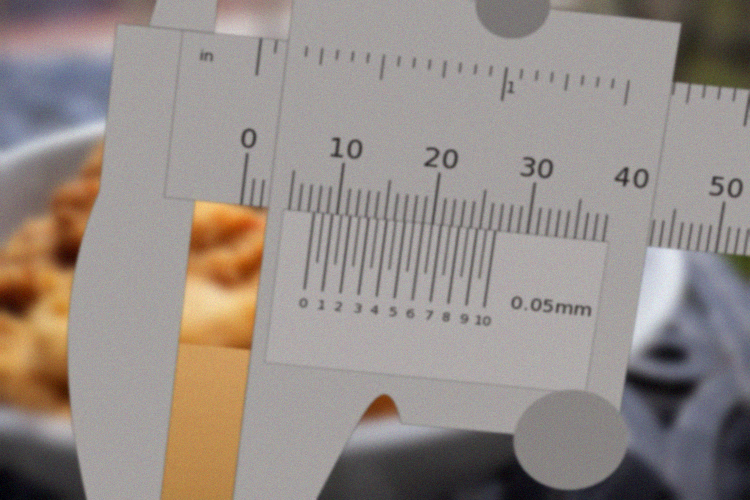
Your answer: {"value": 7.6, "unit": "mm"}
